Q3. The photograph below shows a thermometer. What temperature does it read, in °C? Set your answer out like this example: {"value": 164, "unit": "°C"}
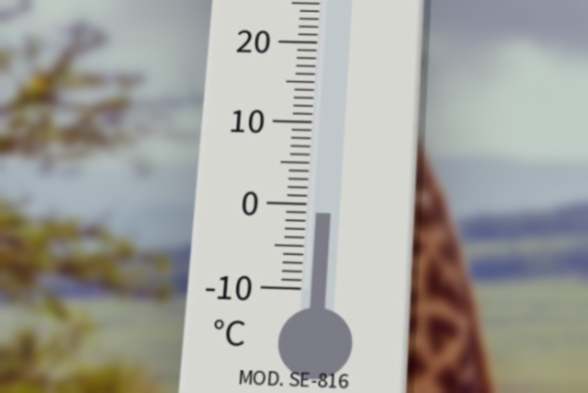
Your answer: {"value": -1, "unit": "°C"}
